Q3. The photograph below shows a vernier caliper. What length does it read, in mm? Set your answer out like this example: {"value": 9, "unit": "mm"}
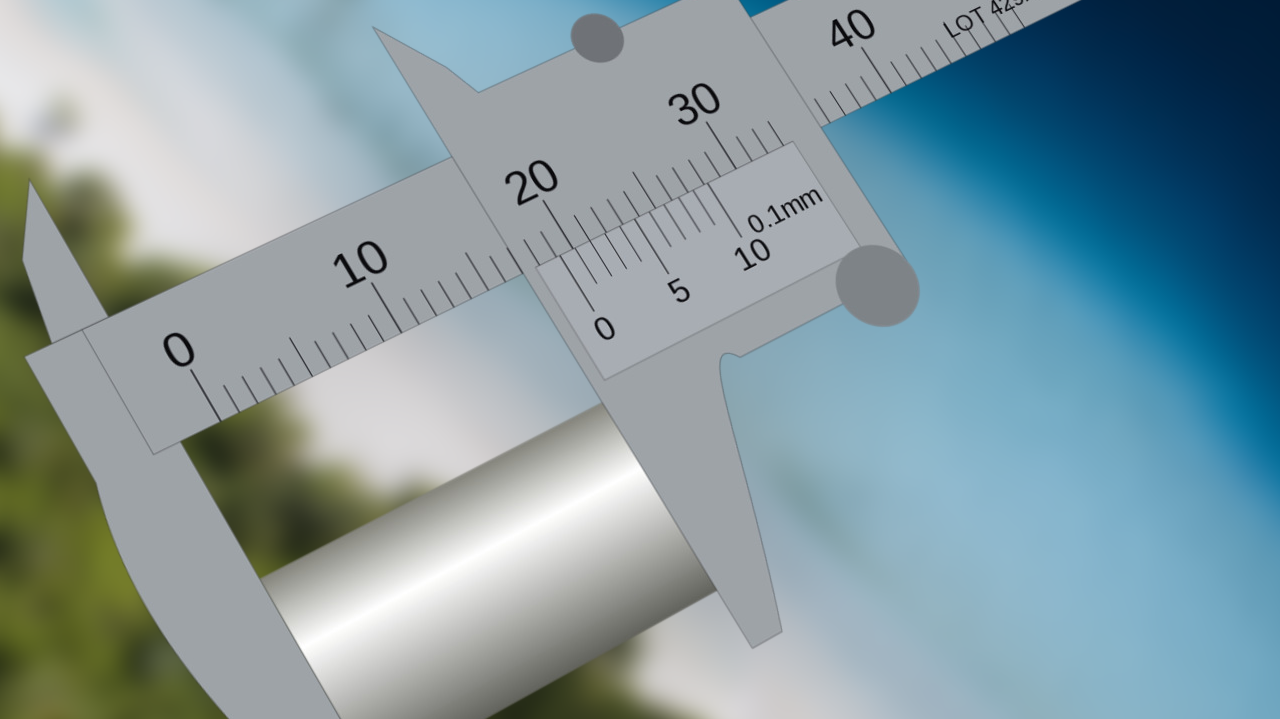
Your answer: {"value": 19.2, "unit": "mm"}
